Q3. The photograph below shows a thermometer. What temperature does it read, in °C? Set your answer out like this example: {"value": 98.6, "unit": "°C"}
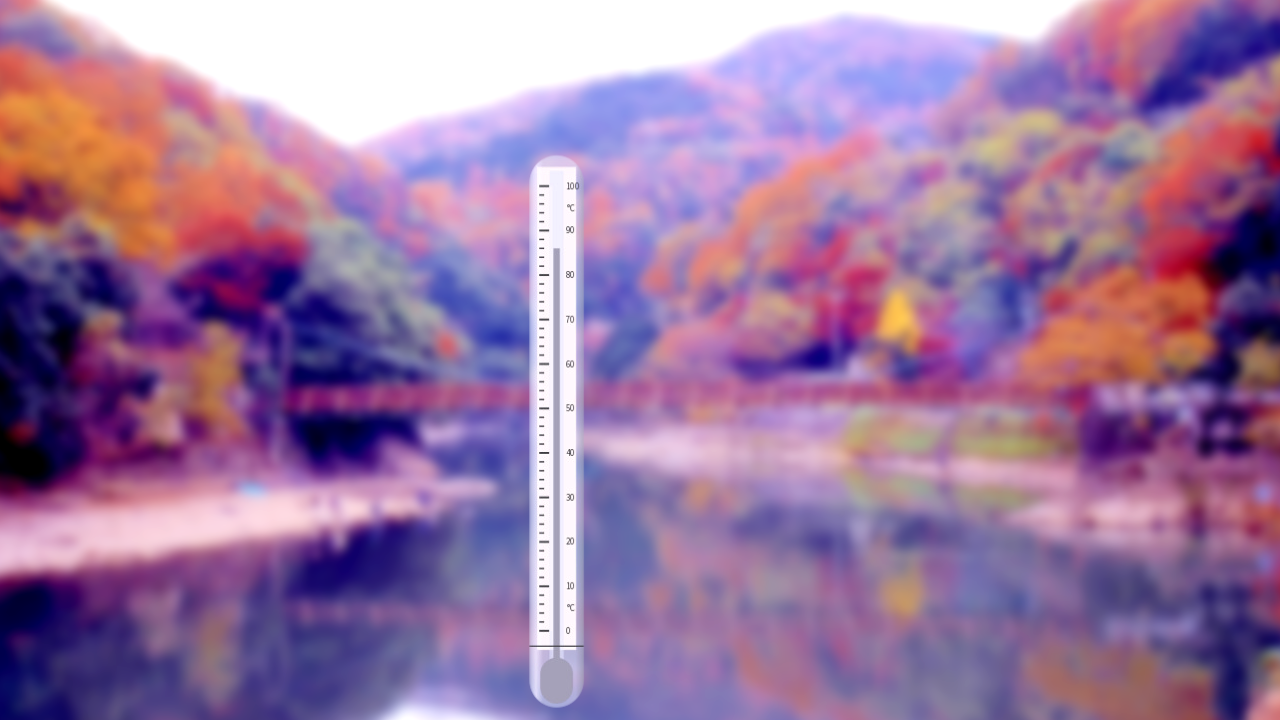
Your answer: {"value": 86, "unit": "°C"}
